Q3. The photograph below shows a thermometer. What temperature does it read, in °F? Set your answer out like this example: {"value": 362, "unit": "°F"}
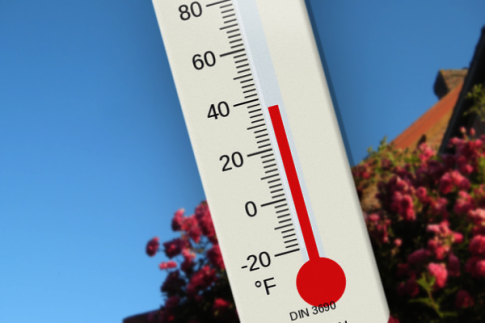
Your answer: {"value": 36, "unit": "°F"}
